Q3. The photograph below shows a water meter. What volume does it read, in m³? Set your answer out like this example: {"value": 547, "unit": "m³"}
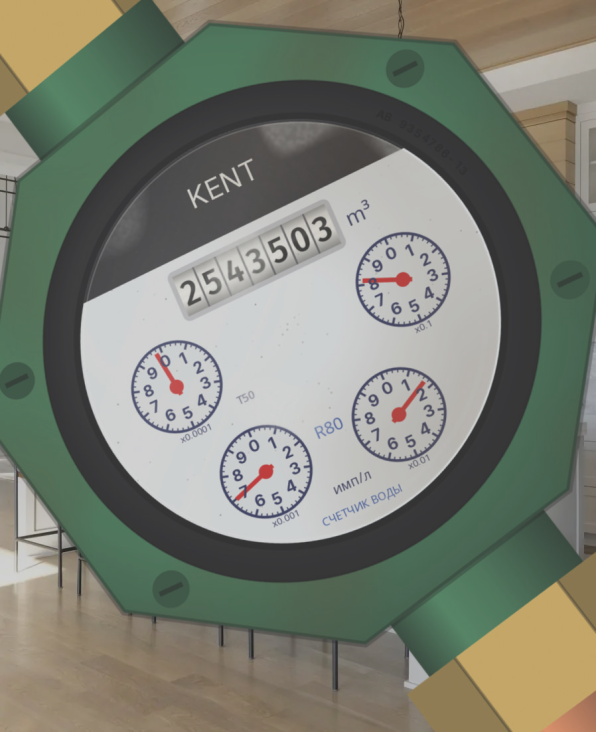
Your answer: {"value": 2543503.8169, "unit": "m³"}
